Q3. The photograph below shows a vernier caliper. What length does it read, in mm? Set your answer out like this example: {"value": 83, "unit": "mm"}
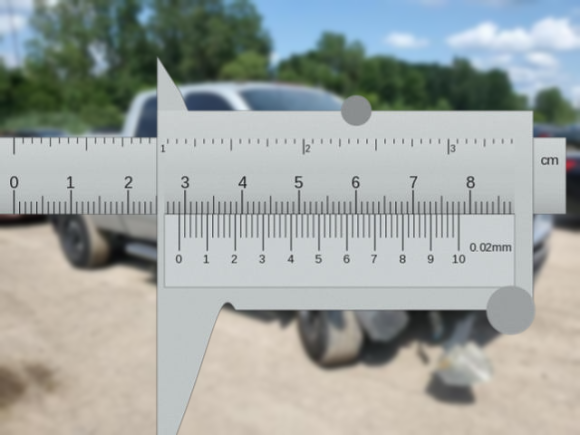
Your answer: {"value": 29.0, "unit": "mm"}
